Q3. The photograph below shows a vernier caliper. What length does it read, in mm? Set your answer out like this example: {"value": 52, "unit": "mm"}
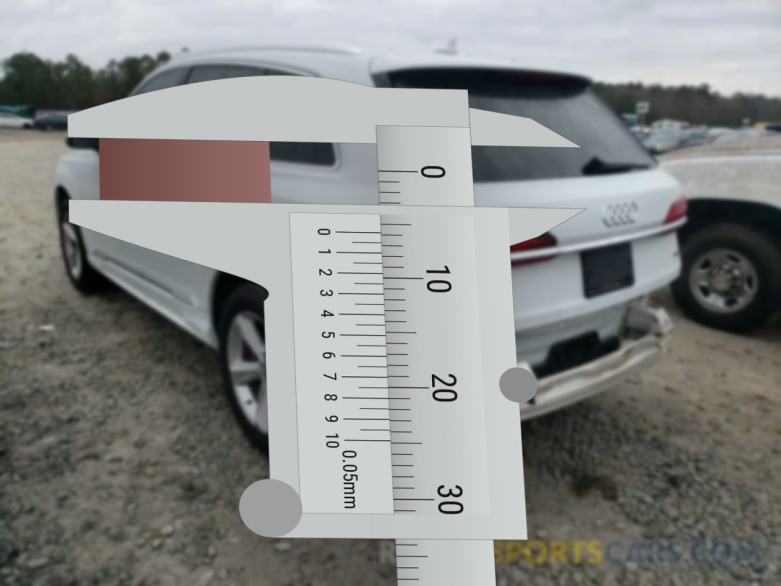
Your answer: {"value": 5.8, "unit": "mm"}
